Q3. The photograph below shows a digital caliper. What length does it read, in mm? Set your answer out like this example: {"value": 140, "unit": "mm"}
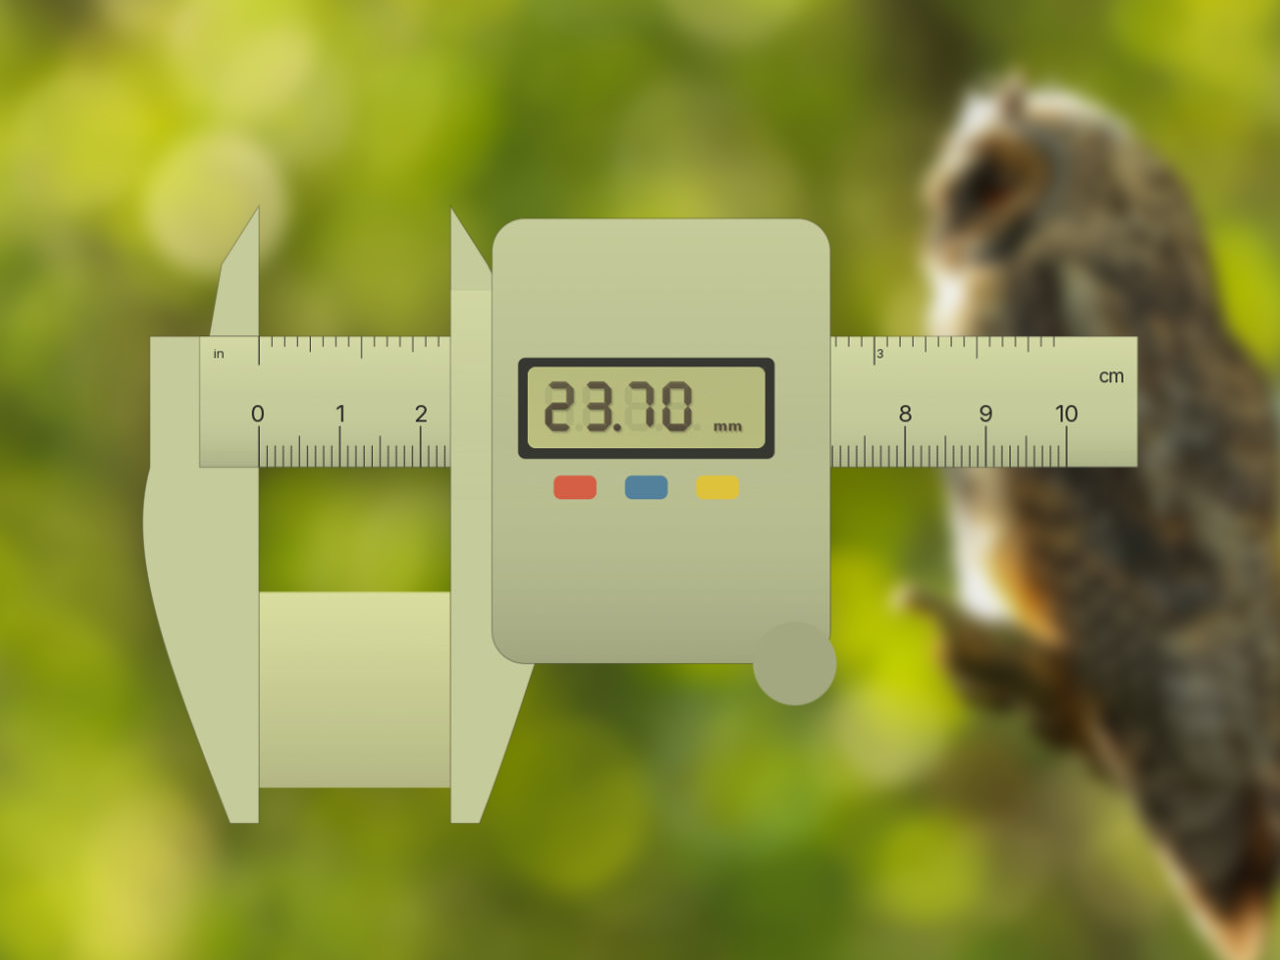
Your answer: {"value": 23.70, "unit": "mm"}
